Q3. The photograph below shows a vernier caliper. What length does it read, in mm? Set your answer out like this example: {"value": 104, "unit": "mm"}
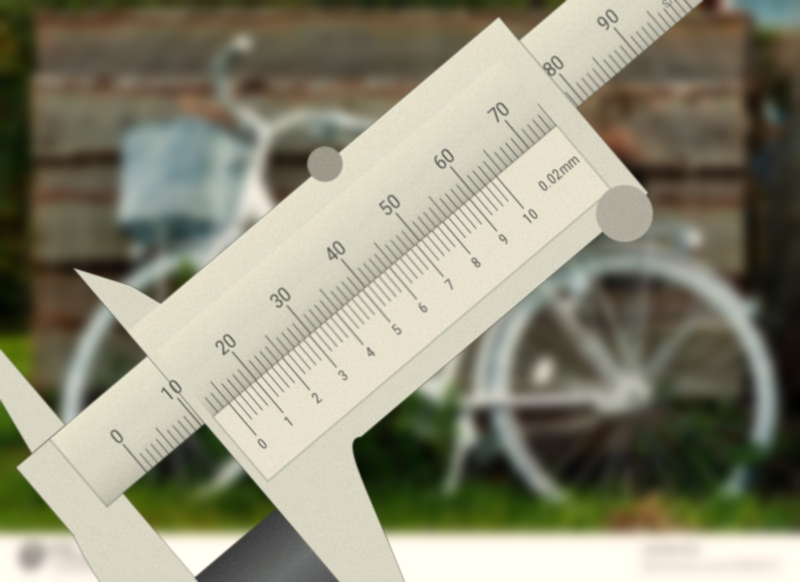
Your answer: {"value": 15.0, "unit": "mm"}
